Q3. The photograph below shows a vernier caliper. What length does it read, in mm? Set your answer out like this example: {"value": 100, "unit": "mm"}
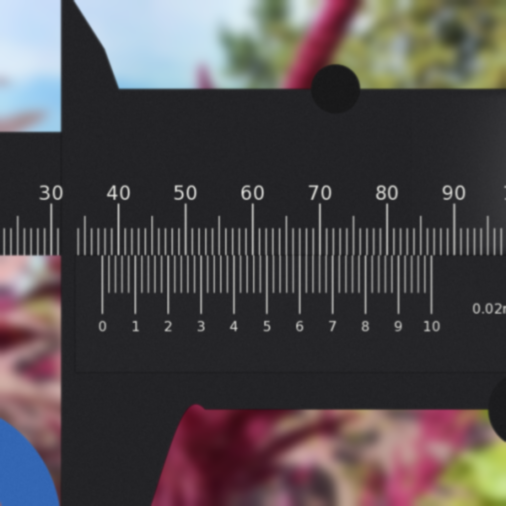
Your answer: {"value": 37.6, "unit": "mm"}
